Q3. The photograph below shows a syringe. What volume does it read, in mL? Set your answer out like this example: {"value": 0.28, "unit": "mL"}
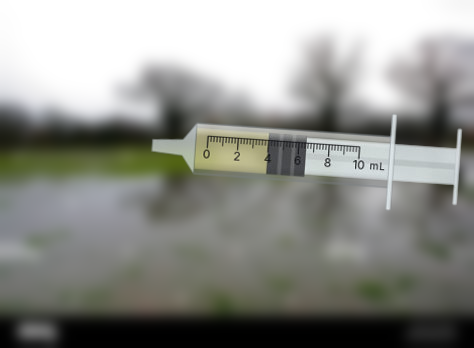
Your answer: {"value": 4, "unit": "mL"}
